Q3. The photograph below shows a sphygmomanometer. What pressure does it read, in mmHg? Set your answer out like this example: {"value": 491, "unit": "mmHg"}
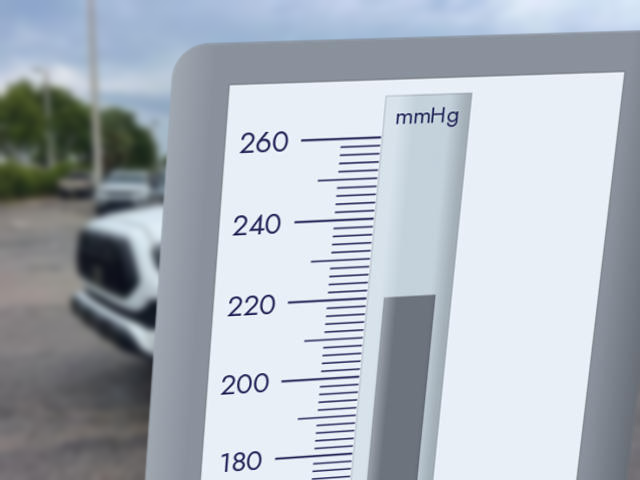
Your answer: {"value": 220, "unit": "mmHg"}
